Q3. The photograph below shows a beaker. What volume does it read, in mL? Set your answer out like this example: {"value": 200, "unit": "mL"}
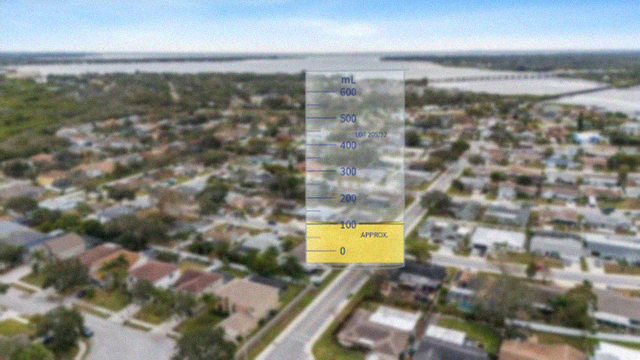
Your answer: {"value": 100, "unit": "mL"}
